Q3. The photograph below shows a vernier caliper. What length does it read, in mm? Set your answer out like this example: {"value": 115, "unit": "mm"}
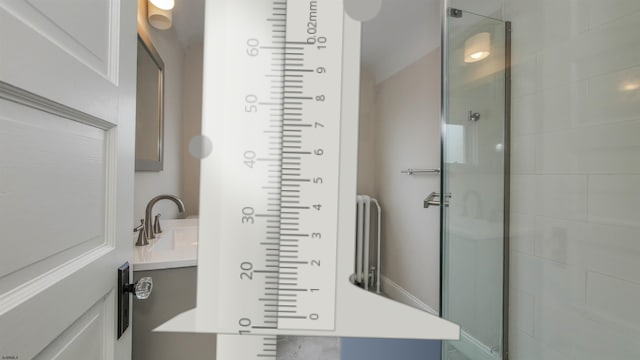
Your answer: {"value": 12.0, "unit": "mm"}
